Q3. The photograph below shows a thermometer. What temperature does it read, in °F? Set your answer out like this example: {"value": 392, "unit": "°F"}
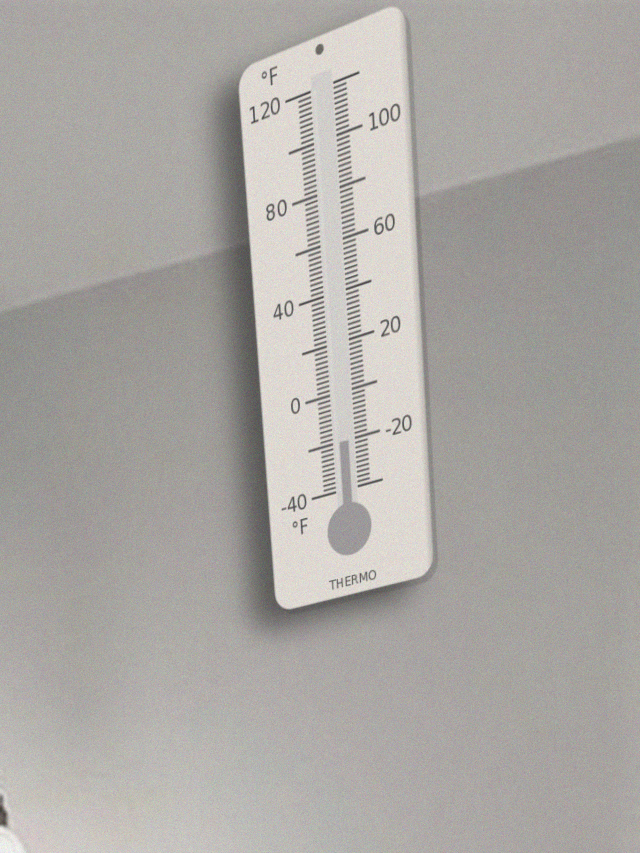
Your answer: {"value": -20, "unit": "°F"}
